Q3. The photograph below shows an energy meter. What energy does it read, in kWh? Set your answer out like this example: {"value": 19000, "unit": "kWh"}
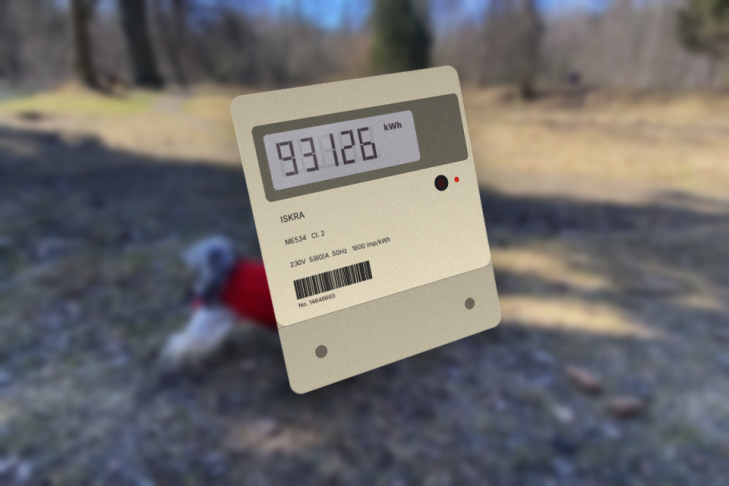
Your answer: {"value": 93126, "unit": "kWh"}
